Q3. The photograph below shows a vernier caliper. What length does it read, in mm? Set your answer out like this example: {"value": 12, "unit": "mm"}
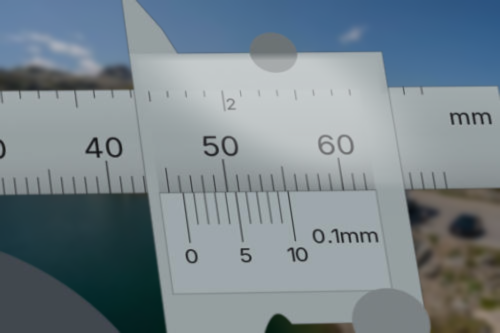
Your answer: {"value": 46.2, "unit": "mm"}
